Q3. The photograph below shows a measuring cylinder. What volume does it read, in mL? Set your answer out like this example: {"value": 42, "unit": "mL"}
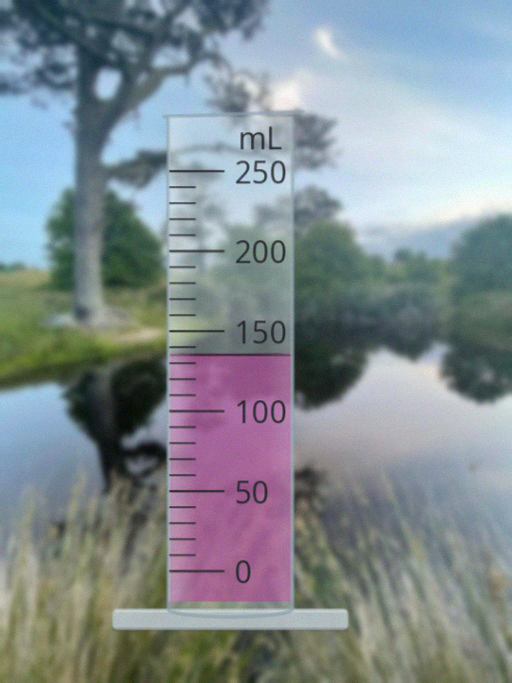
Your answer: {"value": 135, "unit": "mL"}
